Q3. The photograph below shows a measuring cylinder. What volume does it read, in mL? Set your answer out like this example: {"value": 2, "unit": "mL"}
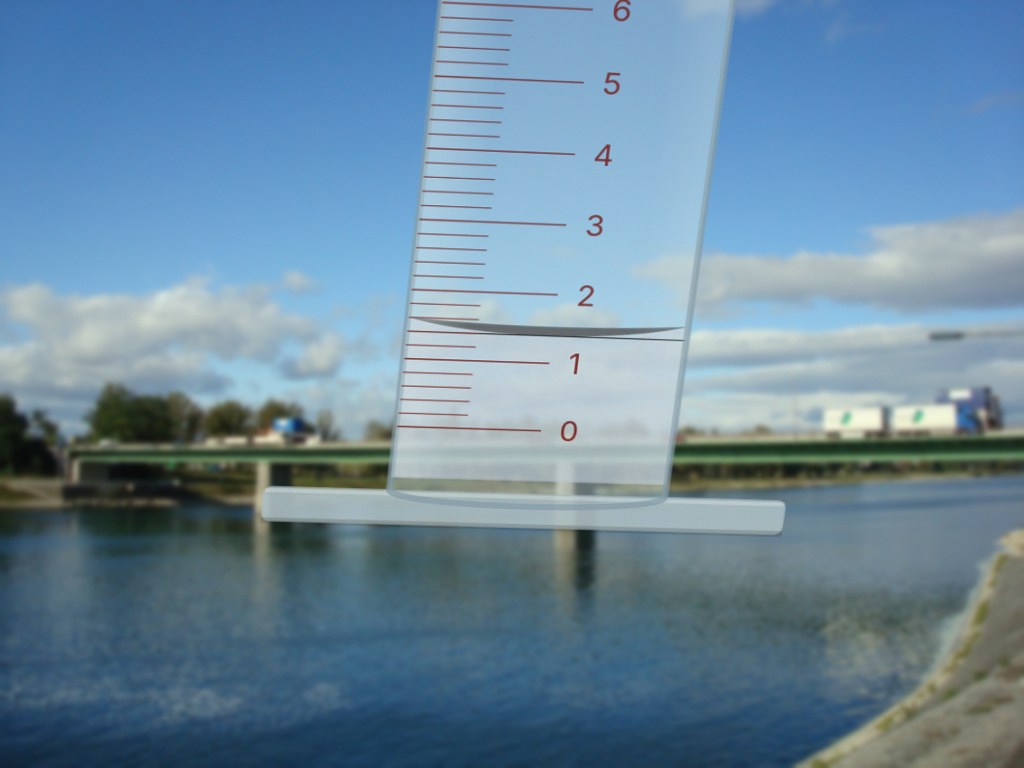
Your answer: {"value": 1.4, "unit": "mL"}
